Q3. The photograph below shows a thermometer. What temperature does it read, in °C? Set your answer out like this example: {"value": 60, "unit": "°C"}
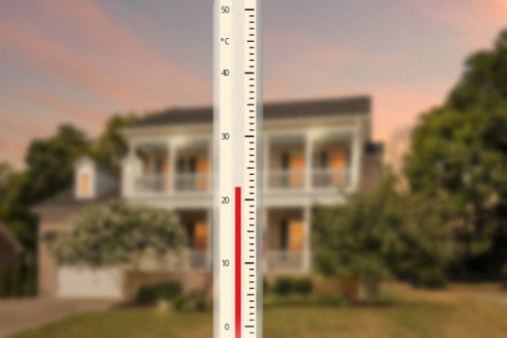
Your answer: {"value": 22, "unit": "°C"}
